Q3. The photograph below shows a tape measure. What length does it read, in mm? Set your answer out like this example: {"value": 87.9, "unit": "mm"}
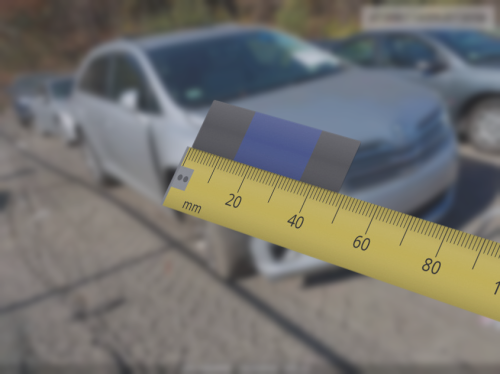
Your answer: {"value": 48, "unit": "mm"}
